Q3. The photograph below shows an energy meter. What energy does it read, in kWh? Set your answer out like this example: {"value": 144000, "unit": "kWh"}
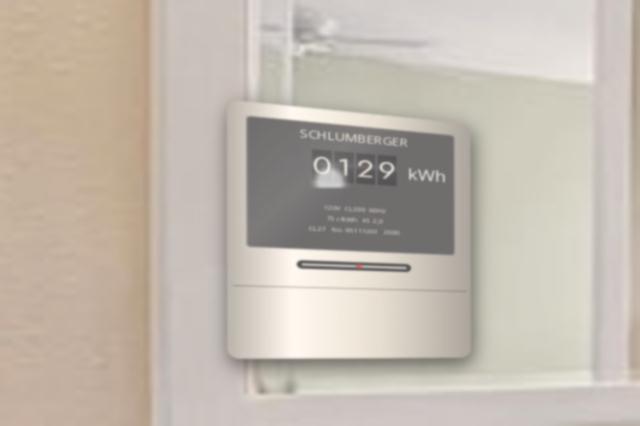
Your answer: {"value": 129, "unit": "kWh"}
